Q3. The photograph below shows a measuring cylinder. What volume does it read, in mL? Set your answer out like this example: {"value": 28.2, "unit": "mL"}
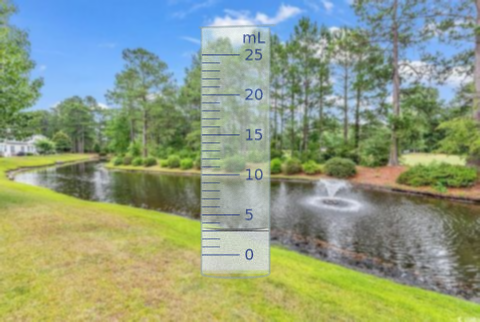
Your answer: {"value": 3, "unit": "mL"}
